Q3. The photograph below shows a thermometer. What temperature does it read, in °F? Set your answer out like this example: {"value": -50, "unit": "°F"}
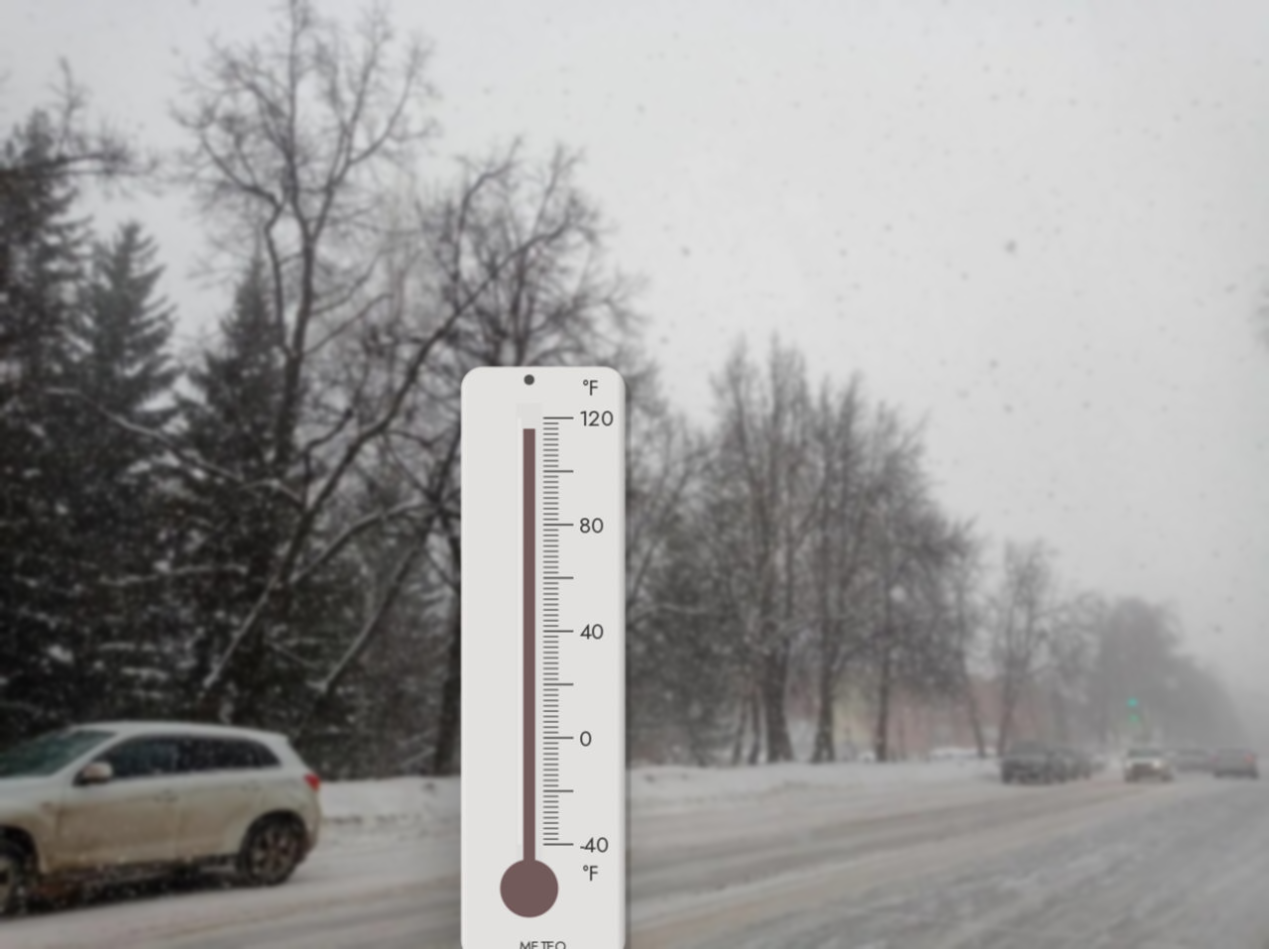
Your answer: {"value": 116, "unit": "°F"}
